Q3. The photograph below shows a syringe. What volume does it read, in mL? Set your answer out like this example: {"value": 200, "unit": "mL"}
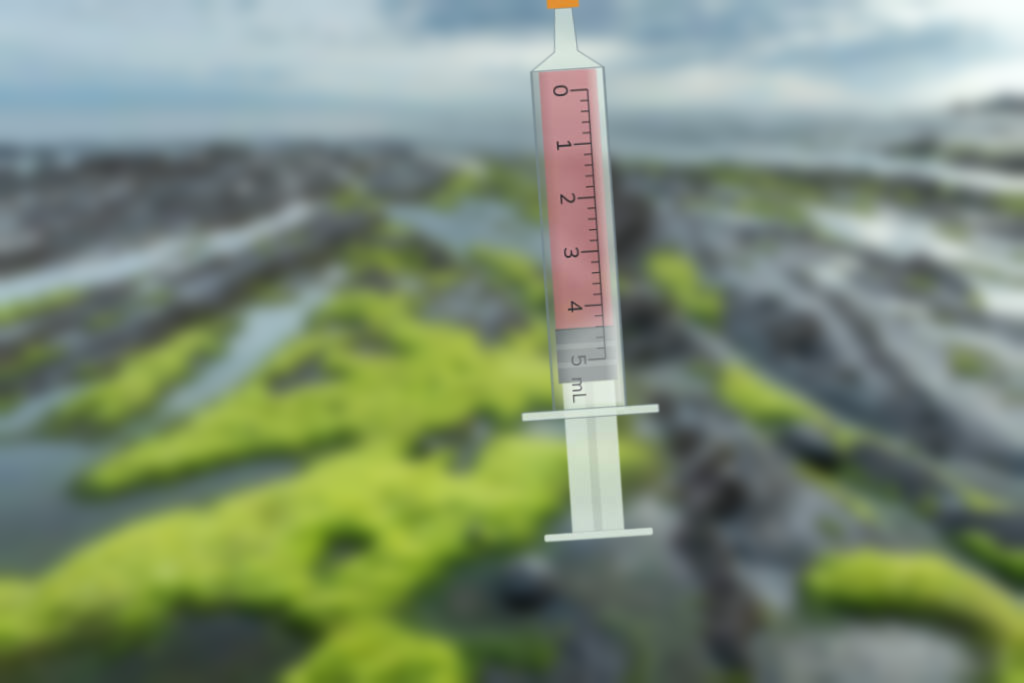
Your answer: {"value": 4.4, "unit": "mL"}
